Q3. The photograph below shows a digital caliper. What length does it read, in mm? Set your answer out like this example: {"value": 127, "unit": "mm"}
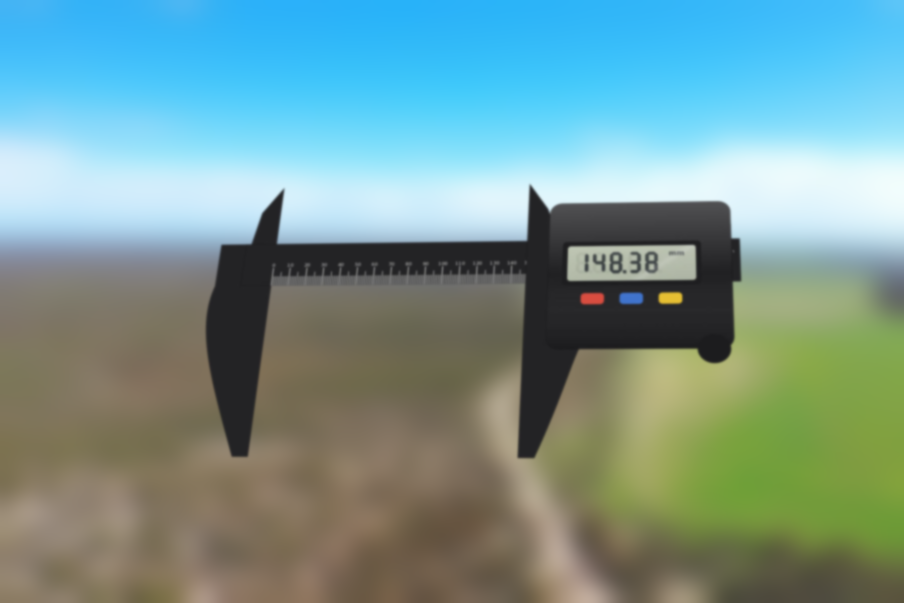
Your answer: {"value": 148.38, "unit": "mm"}
